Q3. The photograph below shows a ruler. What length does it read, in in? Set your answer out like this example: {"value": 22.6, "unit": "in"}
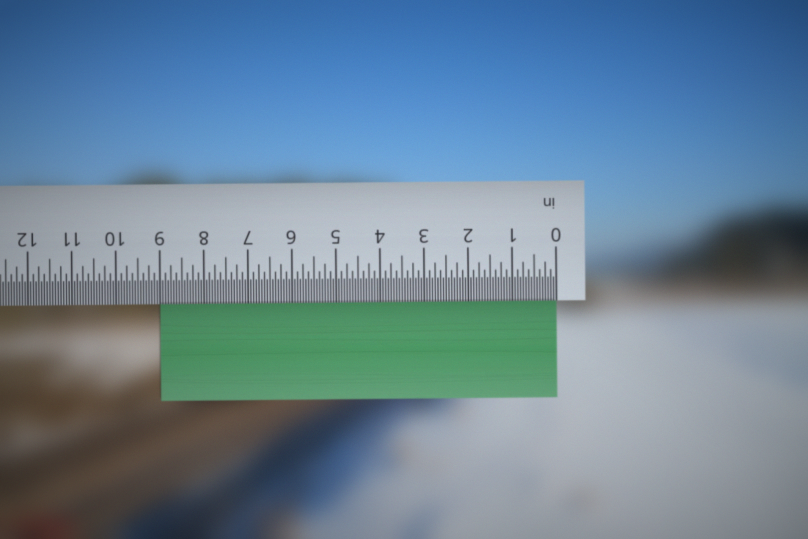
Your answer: {"value": 9, "unit": "in"}
